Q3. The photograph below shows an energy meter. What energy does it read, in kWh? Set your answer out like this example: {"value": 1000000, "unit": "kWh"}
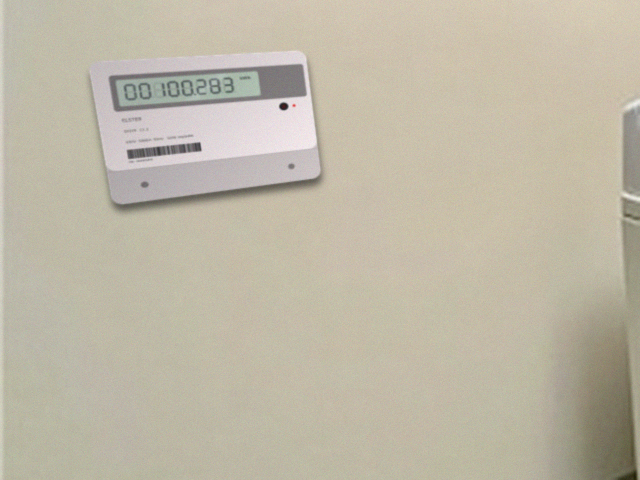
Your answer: {"value": 100.283, "unit": "kWh"}
